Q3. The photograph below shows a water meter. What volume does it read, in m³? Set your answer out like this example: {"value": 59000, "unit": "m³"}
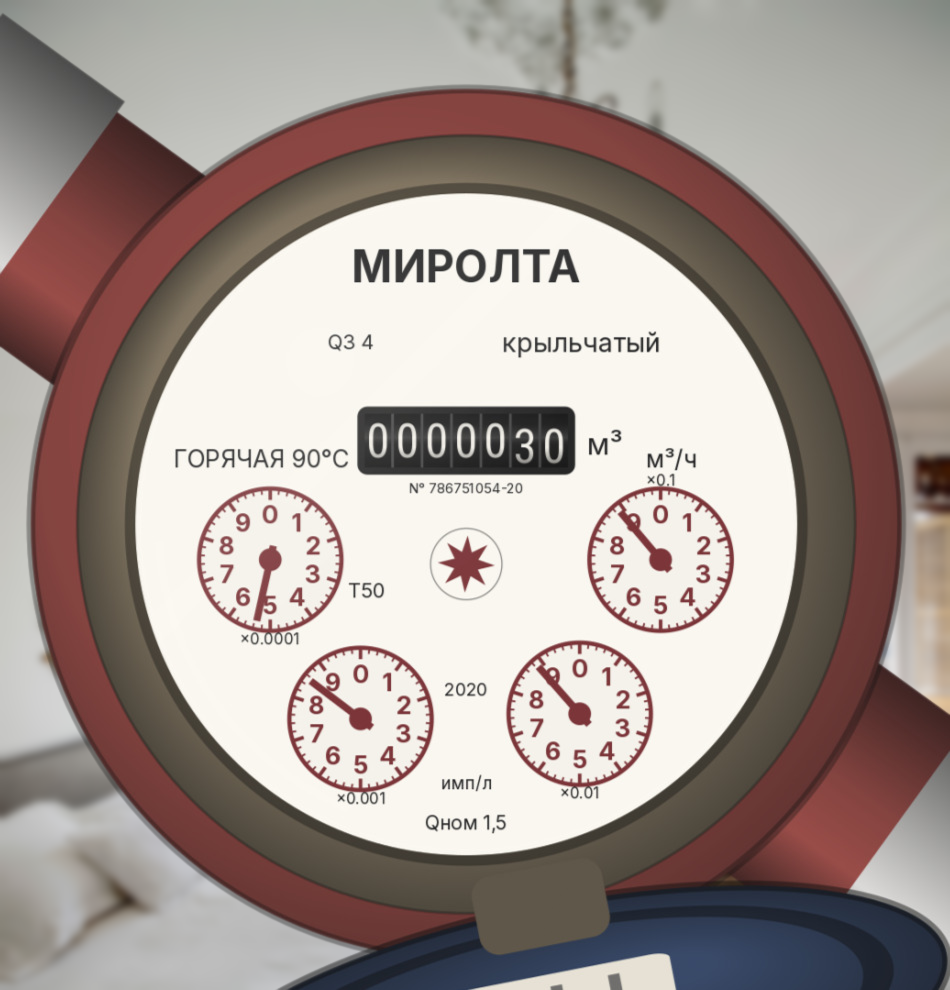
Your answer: {"value": 29.8885, "unit": "m³"}
